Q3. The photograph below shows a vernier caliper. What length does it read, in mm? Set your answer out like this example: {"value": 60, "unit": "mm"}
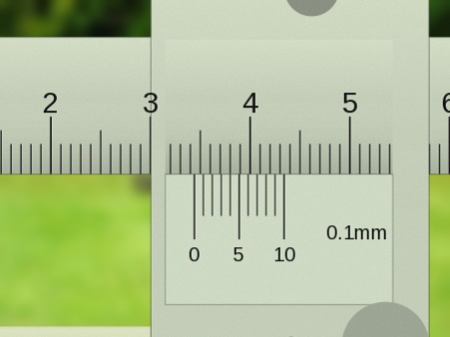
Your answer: {"value": 34.4, "unit": "mm"}
